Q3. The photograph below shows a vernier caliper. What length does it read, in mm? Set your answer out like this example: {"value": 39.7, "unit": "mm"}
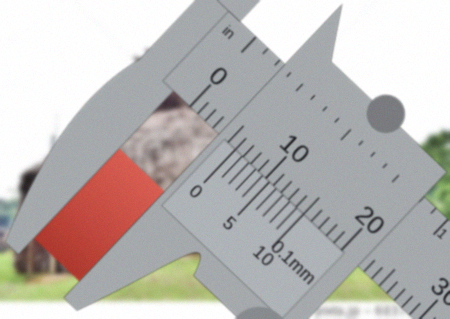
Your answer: {"value": 6.0, "unit": "mm"}
